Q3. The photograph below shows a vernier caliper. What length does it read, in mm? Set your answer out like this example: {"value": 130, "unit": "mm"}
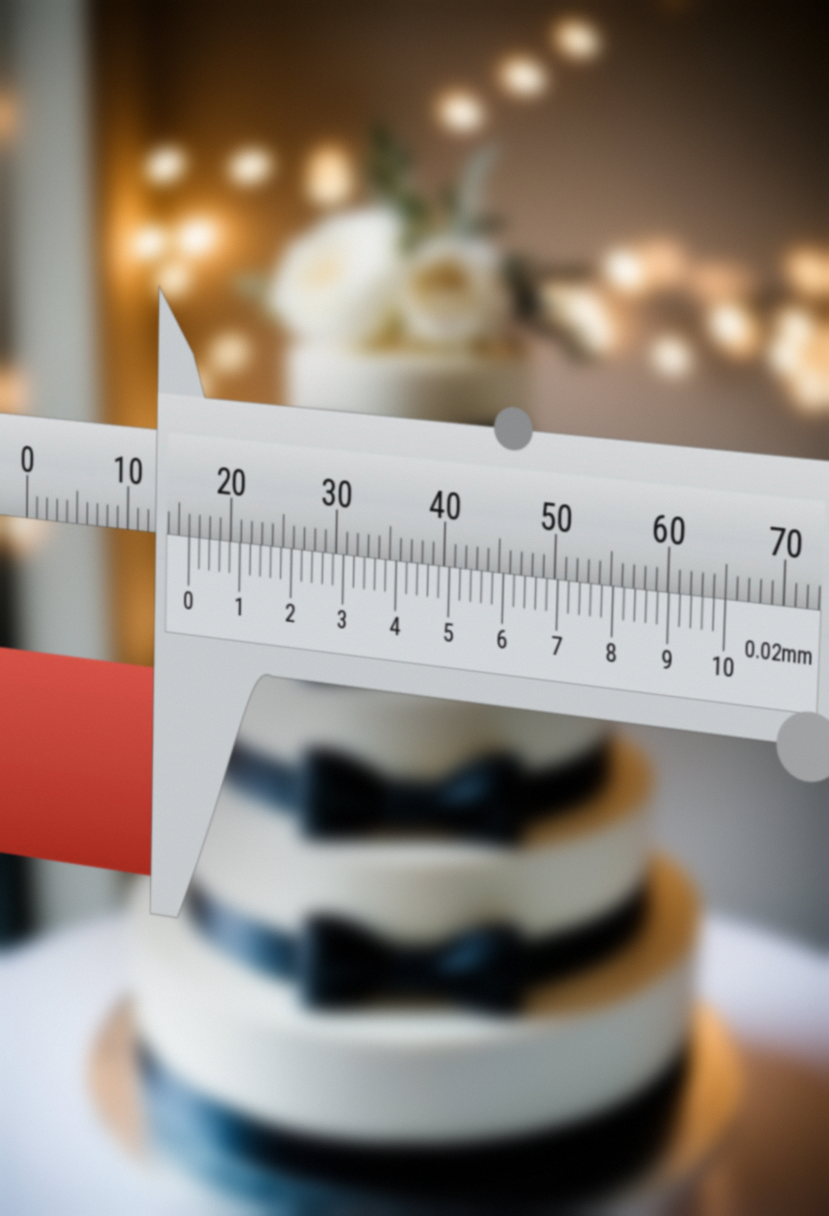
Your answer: {"value": 16.0, "unit": "mm"}
